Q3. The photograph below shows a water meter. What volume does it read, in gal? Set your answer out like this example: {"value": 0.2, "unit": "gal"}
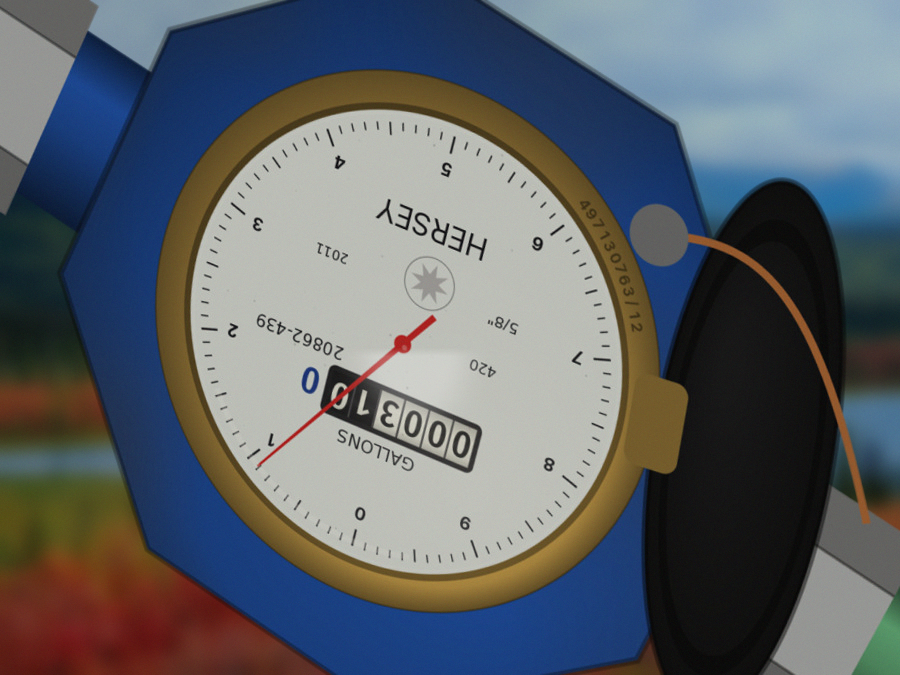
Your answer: {"value": 3100.9, "unit": "gal"}
